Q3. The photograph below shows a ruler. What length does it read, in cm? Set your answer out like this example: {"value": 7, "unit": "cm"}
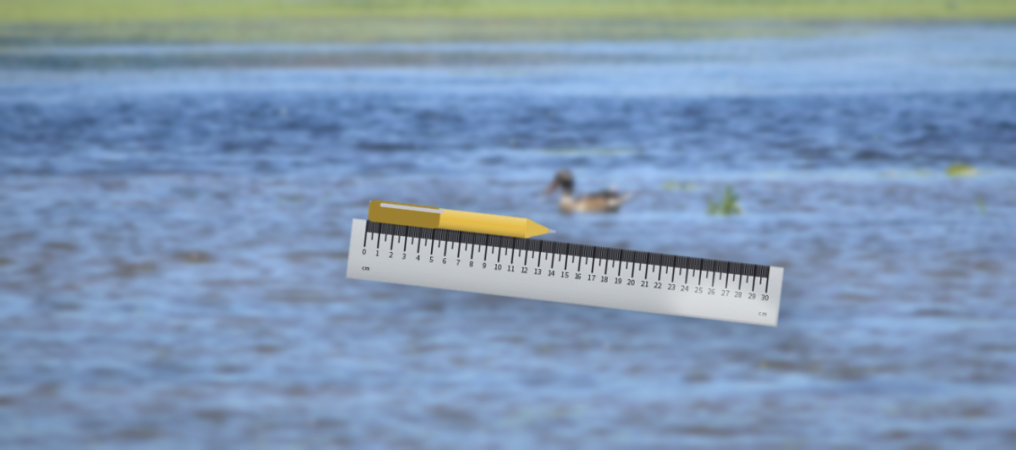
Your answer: {"value": 14, "unit": "cm"}
